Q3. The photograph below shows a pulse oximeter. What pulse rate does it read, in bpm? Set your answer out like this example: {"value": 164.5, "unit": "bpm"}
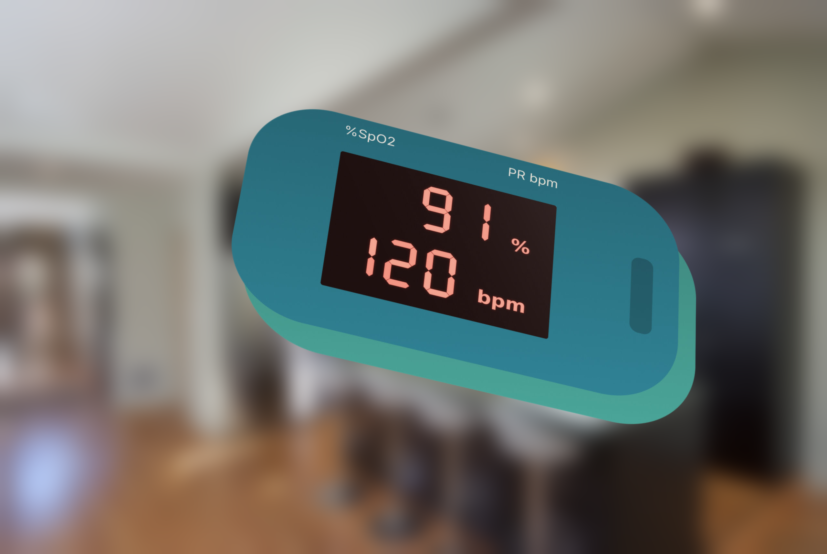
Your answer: {"value": 120, "unit": "bpm"}
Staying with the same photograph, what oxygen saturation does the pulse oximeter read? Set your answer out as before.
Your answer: {"value": 91, "unit": "%"}
